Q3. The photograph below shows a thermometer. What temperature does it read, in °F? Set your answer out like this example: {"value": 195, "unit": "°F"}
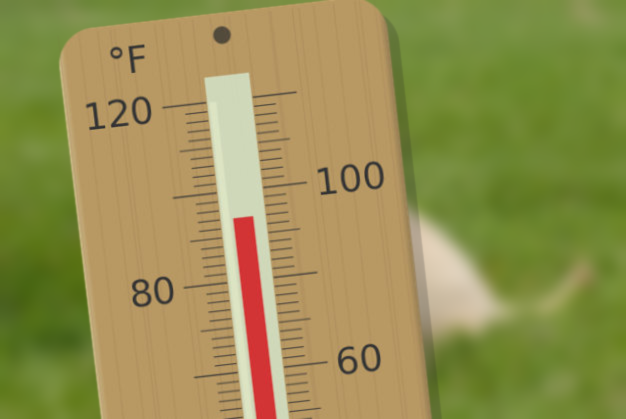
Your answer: {"value": 94, "unit": "°F"}
